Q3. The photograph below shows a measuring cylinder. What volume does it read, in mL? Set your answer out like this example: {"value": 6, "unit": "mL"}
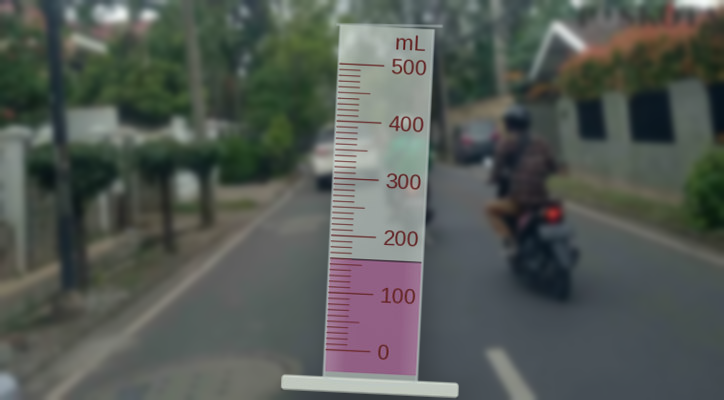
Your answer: {"value": 160, "unit": "mL"}
